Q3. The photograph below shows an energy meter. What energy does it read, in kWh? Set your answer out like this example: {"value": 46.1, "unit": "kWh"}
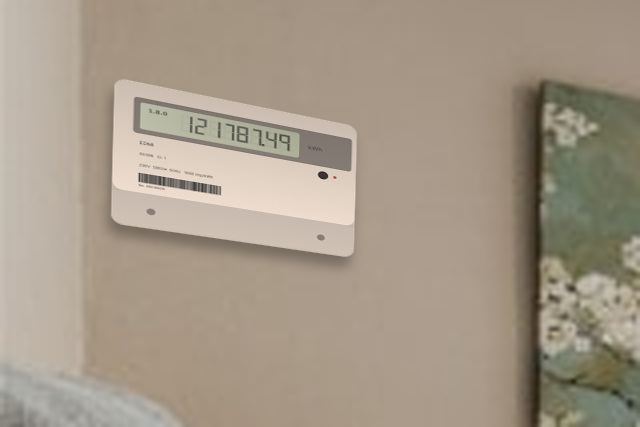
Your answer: {"value": 121787.49, "unit": "kWh"}
